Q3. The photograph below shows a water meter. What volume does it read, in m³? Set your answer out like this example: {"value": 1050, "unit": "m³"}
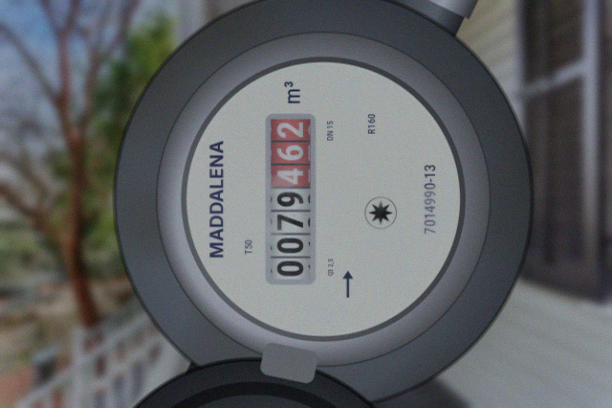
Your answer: {"value": 79.462, "unit": "m³"}
